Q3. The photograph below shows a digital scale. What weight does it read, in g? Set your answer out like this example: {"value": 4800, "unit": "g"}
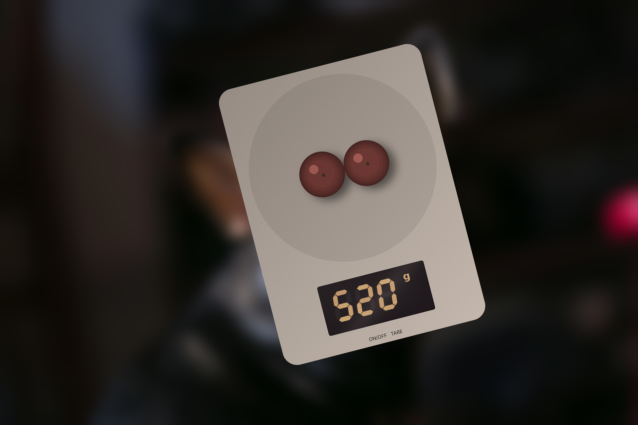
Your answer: {"value": 520, "unit": "g"}
